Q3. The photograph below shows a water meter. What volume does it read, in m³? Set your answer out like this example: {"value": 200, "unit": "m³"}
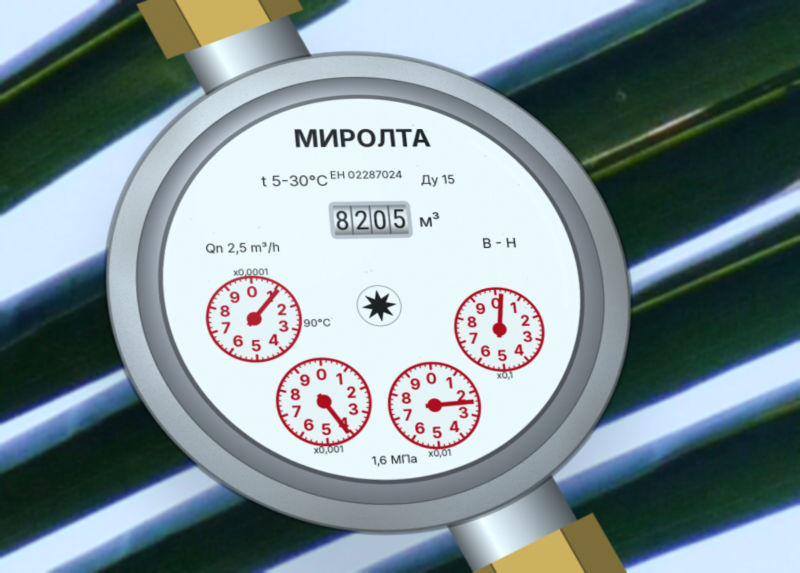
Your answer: {"value": 8205.0241, "unit": "m³"}
